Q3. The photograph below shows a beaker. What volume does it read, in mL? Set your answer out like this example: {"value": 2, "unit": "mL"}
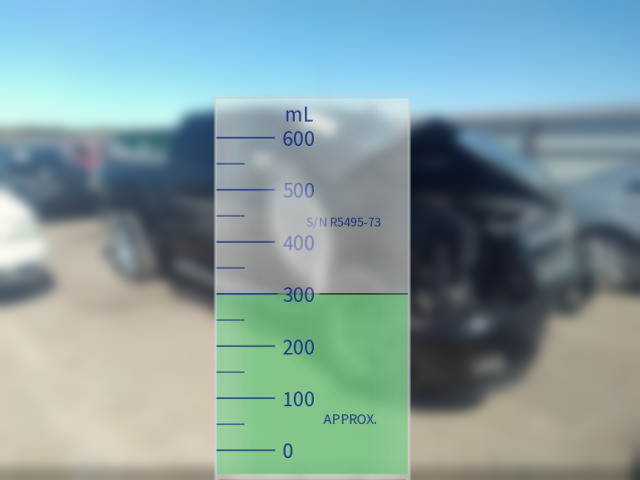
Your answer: {"value": 300, "unit": "mL"}
